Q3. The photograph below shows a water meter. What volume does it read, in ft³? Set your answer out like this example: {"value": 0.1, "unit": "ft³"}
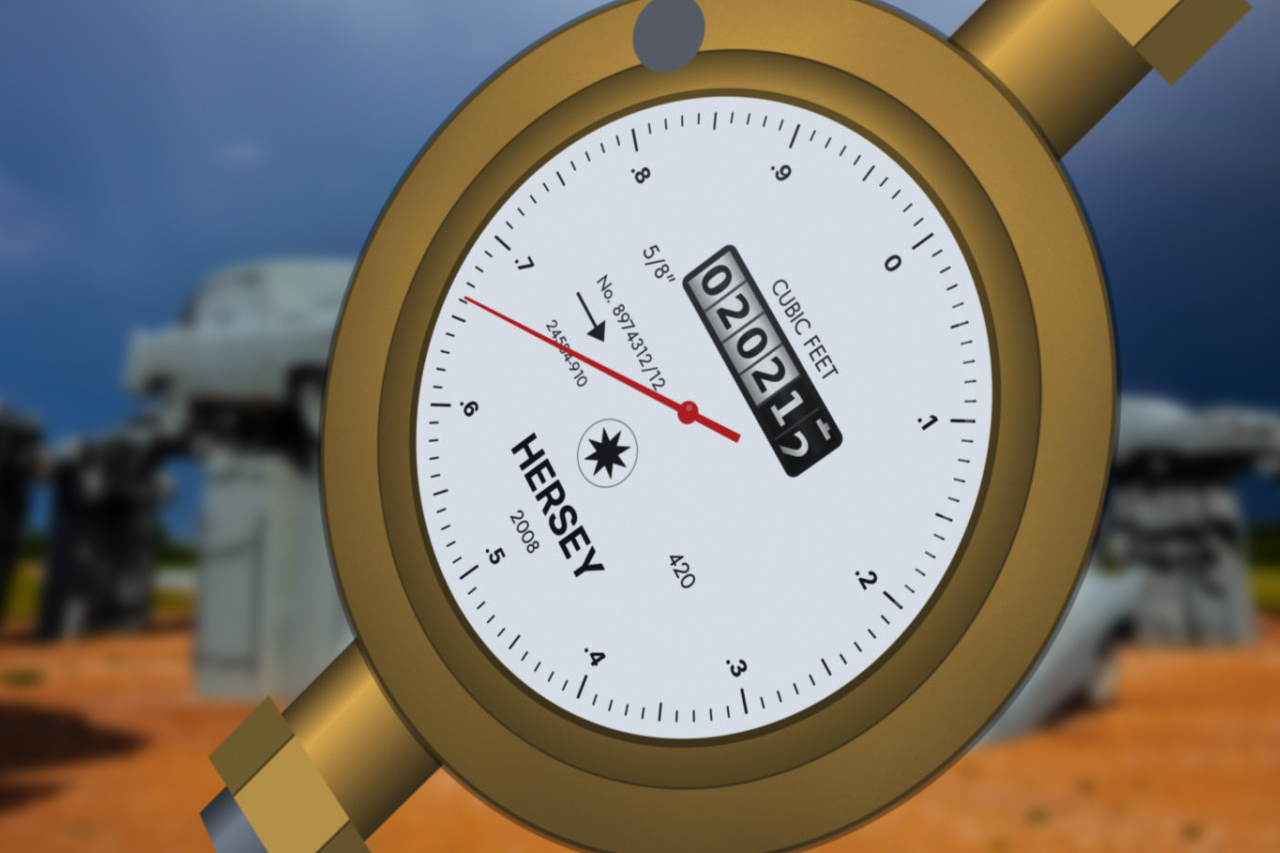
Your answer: {"value": 20211.66, "unit": "ft³"}
